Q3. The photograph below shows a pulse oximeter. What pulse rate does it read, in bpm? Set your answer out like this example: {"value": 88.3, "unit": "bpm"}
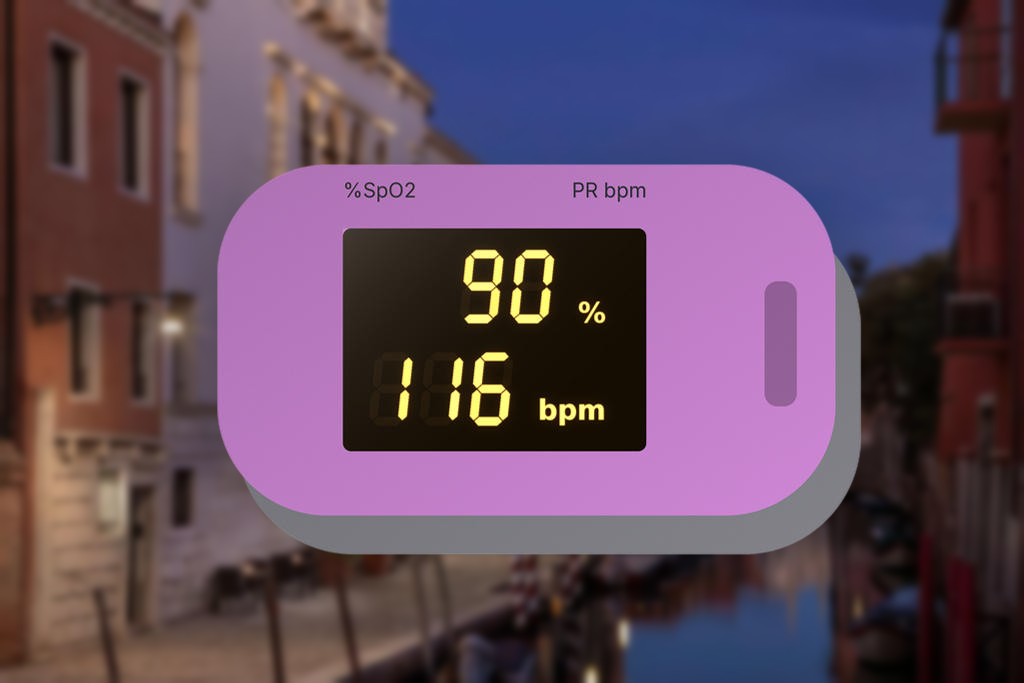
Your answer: {"value": 116, "unit": "bpm"}
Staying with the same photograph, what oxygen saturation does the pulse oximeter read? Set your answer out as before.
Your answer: {"value": 90, "unit": "%"}
